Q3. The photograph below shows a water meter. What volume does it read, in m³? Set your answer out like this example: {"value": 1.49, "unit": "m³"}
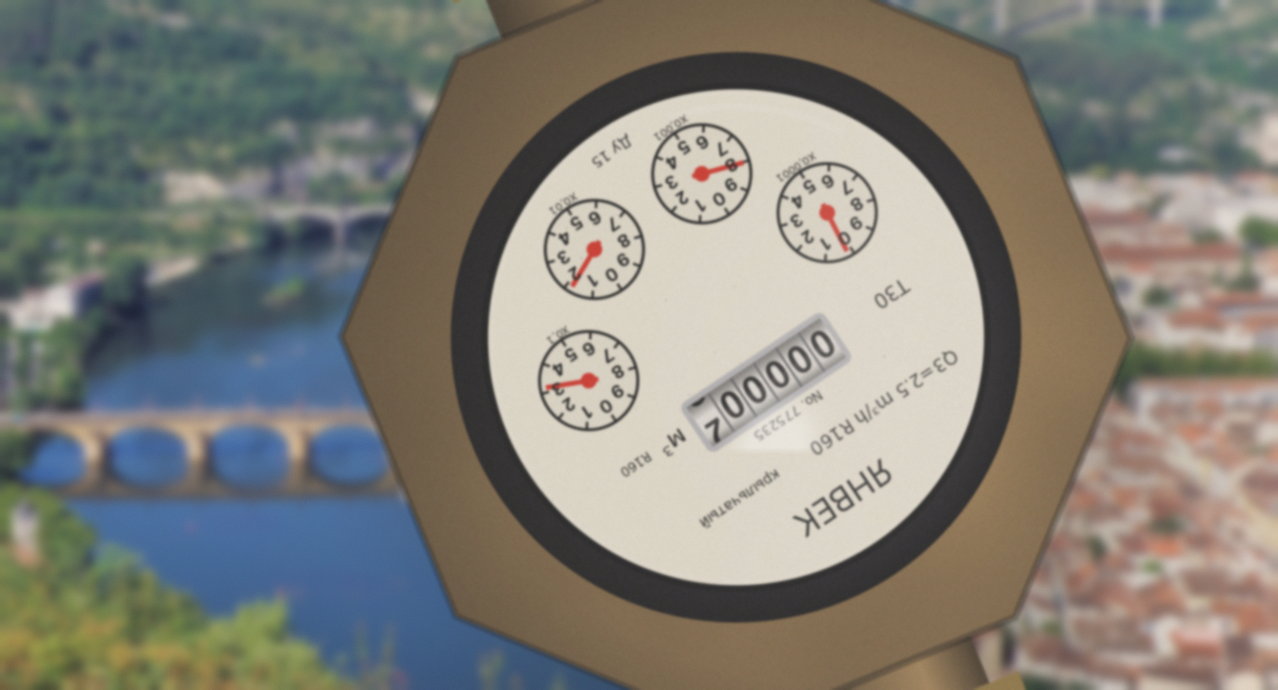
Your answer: {"value": 2.3180, "unit": "m³"}
